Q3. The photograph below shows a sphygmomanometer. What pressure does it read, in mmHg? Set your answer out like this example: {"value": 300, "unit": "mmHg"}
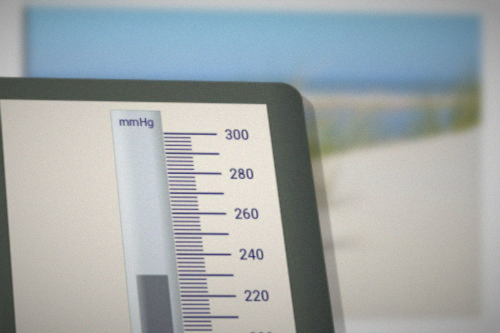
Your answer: {"value": 230, "unit": "mmHg"}
